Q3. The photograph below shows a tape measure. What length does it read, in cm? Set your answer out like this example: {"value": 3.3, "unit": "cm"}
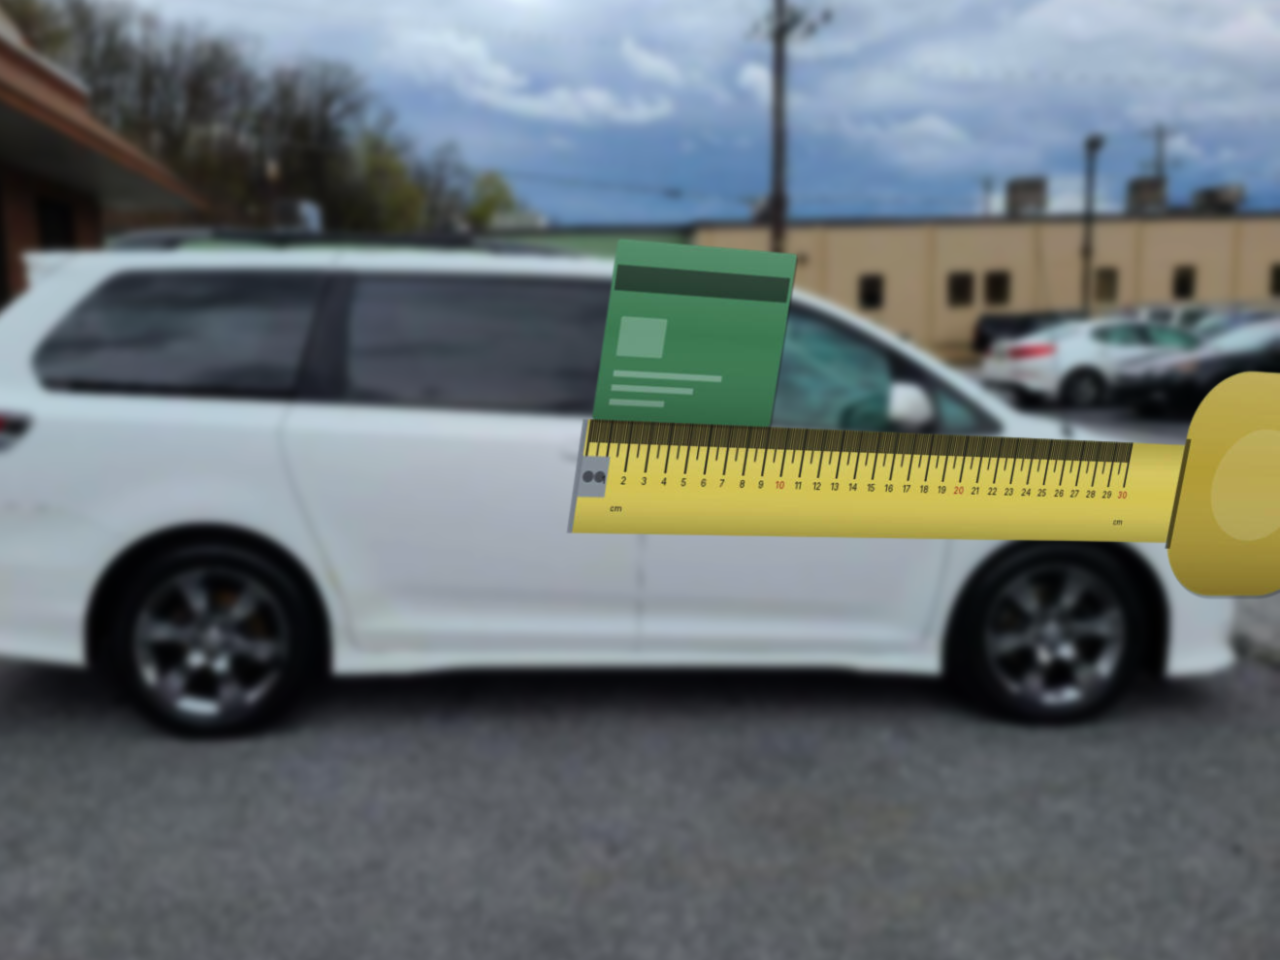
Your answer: {"value": 9, "unit": "cm"}
